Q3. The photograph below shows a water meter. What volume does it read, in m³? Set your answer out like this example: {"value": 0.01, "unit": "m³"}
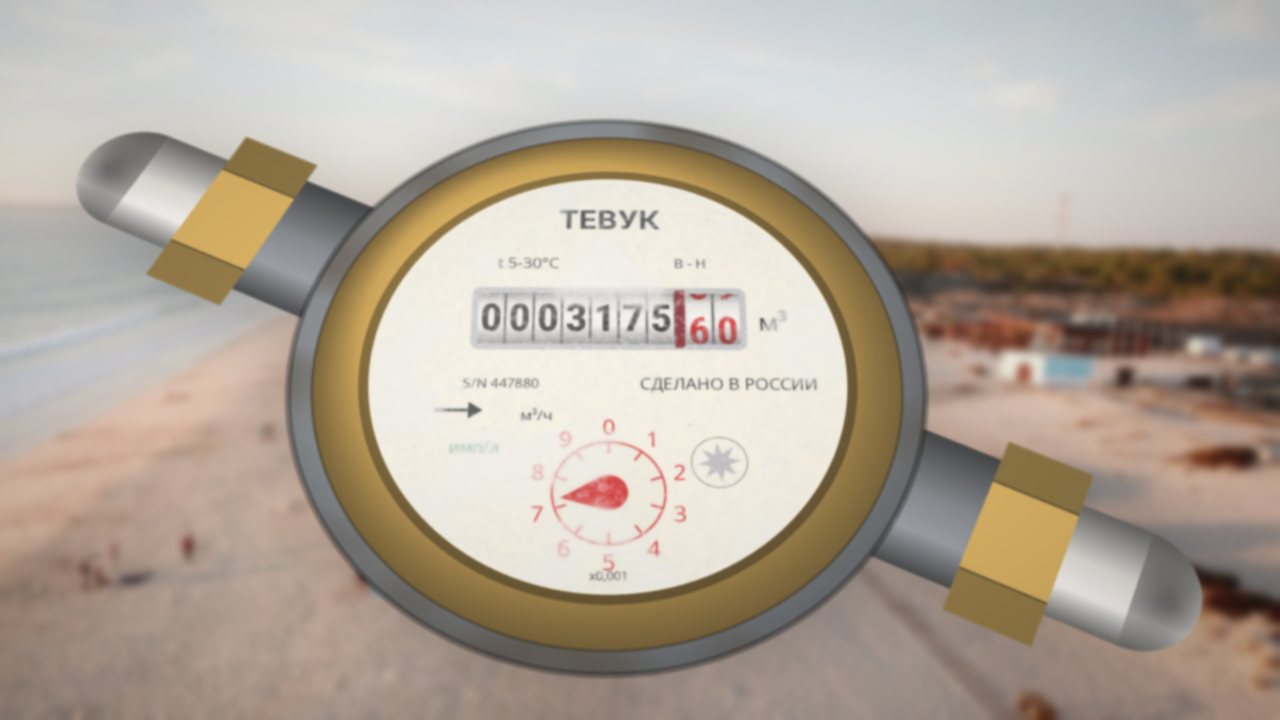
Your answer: {"value": 3175.597, "unit": "m³"}
